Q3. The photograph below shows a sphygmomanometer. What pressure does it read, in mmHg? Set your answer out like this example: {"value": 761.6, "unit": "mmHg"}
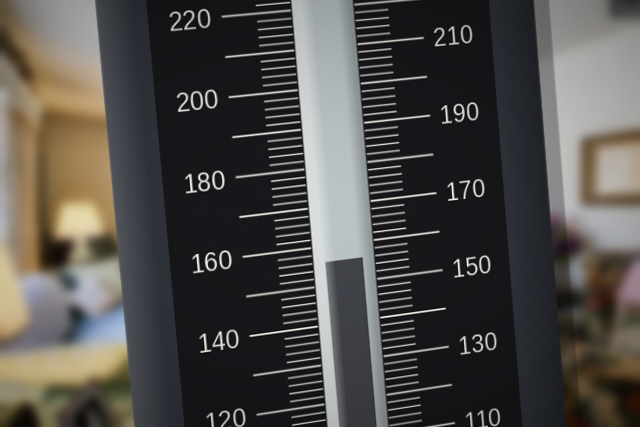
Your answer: {"value": 156, "unit": "mmHg"}
